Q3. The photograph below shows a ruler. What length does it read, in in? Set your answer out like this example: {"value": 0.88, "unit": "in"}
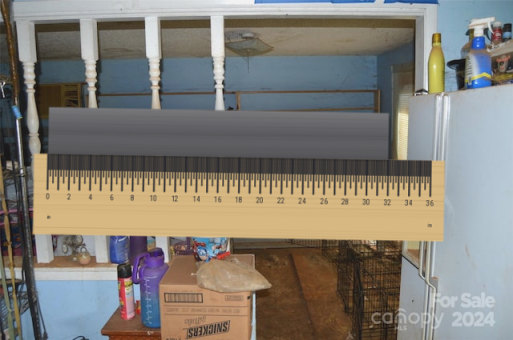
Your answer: {"value": 32, "unit": "in"}
